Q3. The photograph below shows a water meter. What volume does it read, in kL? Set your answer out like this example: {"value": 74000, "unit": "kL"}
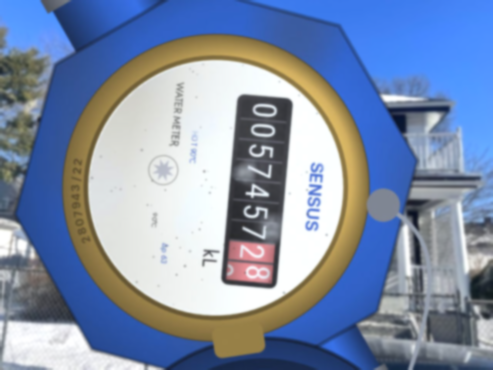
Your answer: {"value": 57457.28, "unit": "kL"}
